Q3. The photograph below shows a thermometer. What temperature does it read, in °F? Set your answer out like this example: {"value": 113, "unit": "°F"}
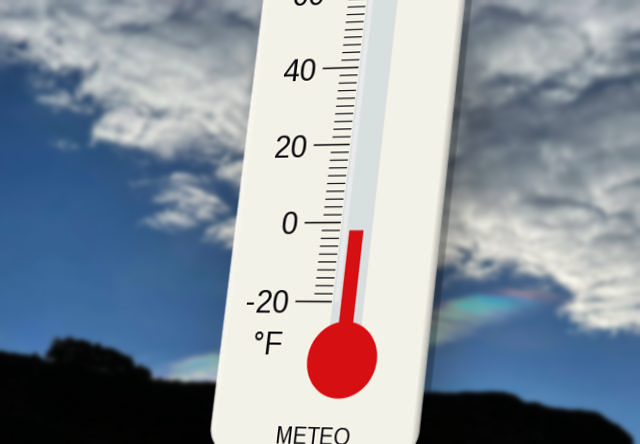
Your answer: {"value": -2, "unit": "°F"}
